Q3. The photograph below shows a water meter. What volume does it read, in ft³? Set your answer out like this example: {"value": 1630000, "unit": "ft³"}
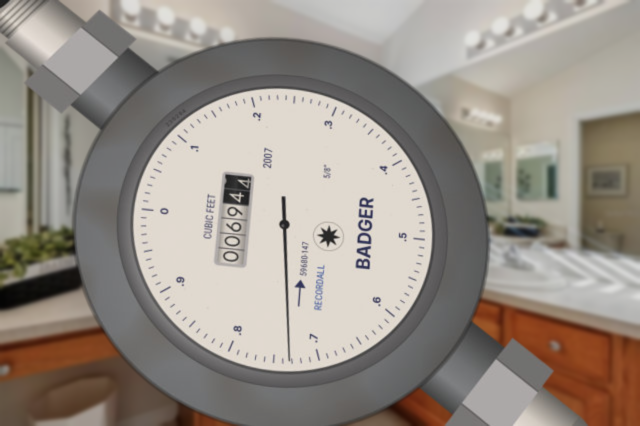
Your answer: {"value": 6943.73, "unit": "ft³"}
